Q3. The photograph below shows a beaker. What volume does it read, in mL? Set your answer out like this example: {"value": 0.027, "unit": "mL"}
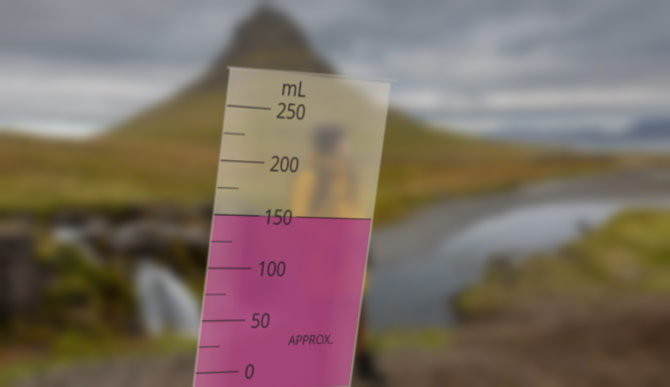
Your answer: {"value": 150, "unit": "mL"}
